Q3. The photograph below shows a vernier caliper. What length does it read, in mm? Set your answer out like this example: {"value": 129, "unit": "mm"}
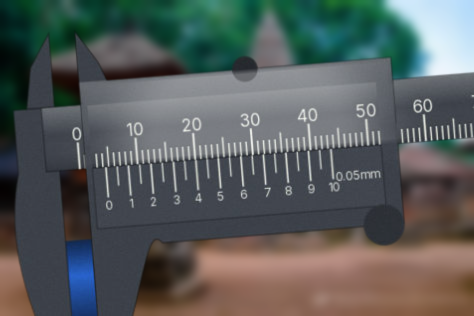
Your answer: {"value": 4.5, "unit": "mm"}
